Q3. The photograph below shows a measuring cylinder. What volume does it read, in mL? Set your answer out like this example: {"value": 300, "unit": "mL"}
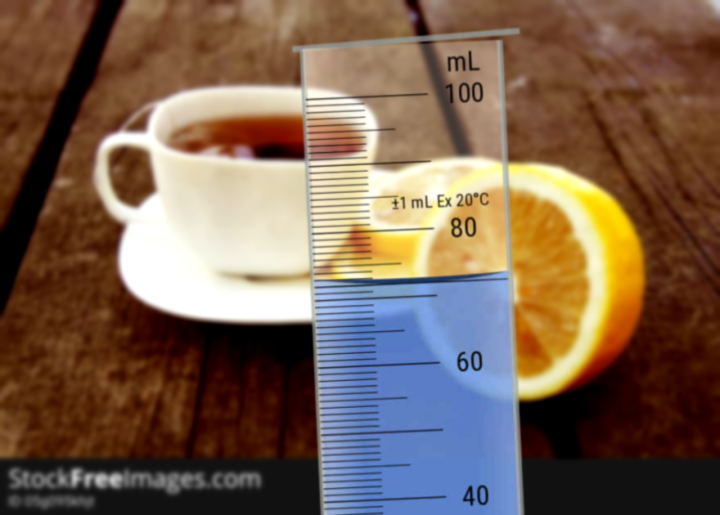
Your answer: {"value": 72, "unit": "mL"}
